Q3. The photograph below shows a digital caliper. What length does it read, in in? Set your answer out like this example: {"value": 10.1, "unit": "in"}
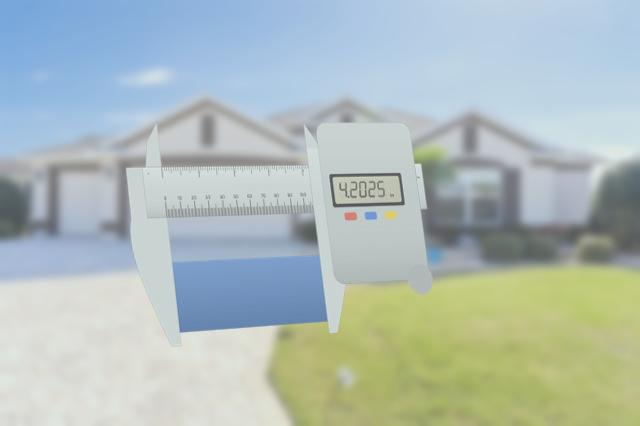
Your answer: {"value": 4.2025, "unit": "in"}
